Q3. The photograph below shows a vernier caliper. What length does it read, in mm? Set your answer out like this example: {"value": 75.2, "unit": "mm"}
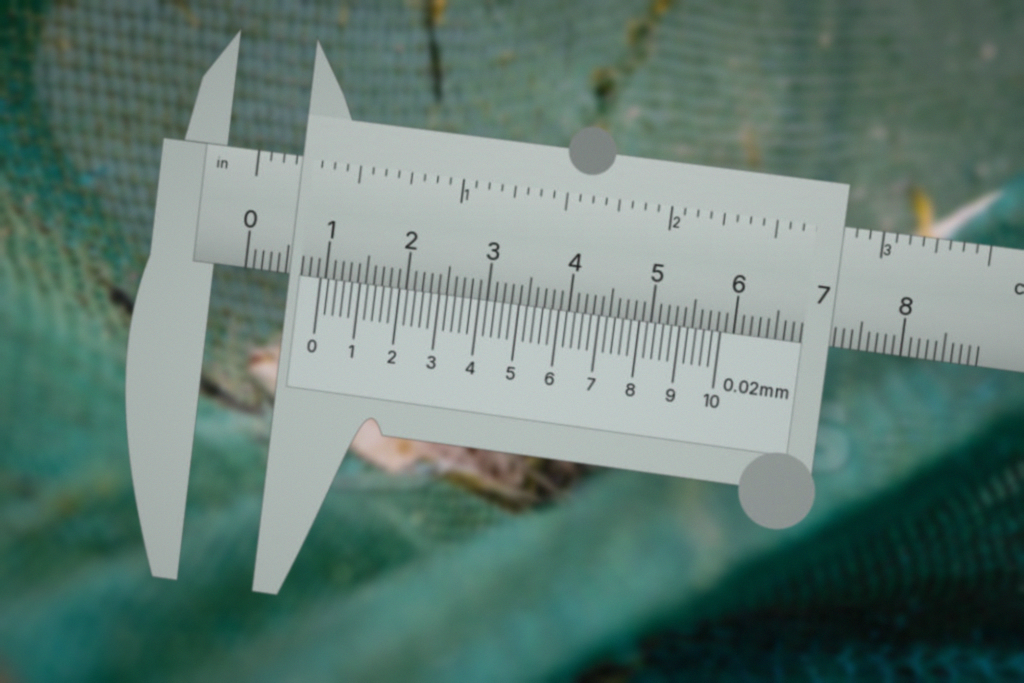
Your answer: {"value": 9.4, "unit": "mm"}
